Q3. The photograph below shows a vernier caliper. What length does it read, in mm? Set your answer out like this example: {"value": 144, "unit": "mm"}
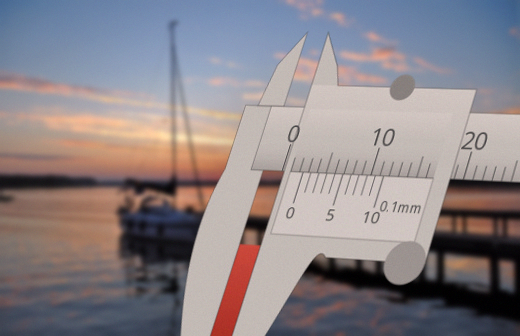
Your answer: {"value": 2.4, "unit": "mm"}
